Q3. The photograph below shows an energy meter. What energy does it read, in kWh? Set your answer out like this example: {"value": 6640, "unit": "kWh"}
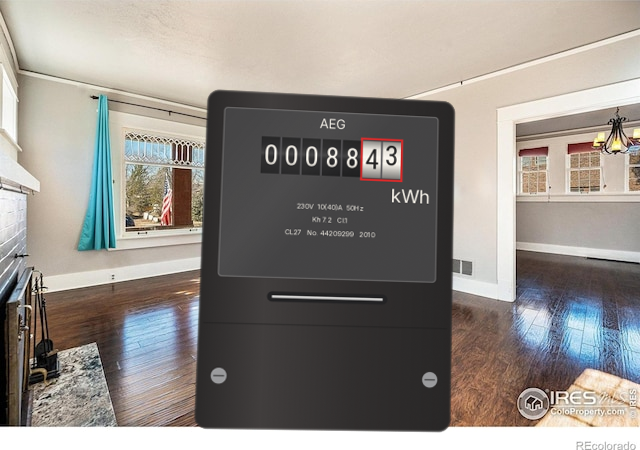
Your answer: {"value": 88.43, "unit": "kWh"}
